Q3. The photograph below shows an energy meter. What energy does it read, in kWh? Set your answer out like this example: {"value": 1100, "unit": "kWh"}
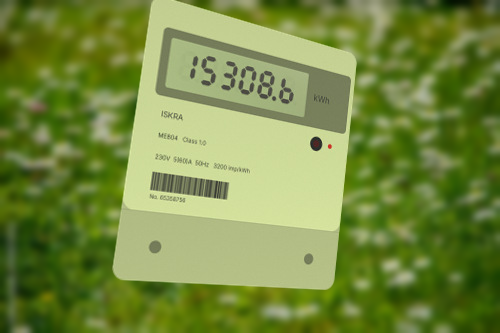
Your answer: {"value": 15308.6, "unit": "kWh"}
